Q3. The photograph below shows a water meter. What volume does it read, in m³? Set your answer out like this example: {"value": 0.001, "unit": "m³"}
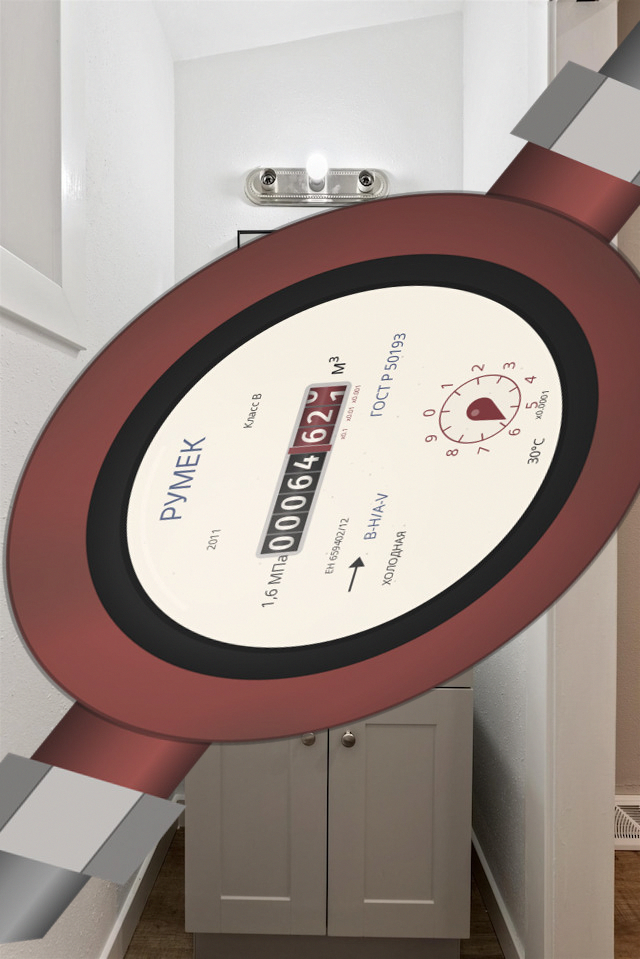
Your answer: {"value": 64.6205, "unit": "m³"}
